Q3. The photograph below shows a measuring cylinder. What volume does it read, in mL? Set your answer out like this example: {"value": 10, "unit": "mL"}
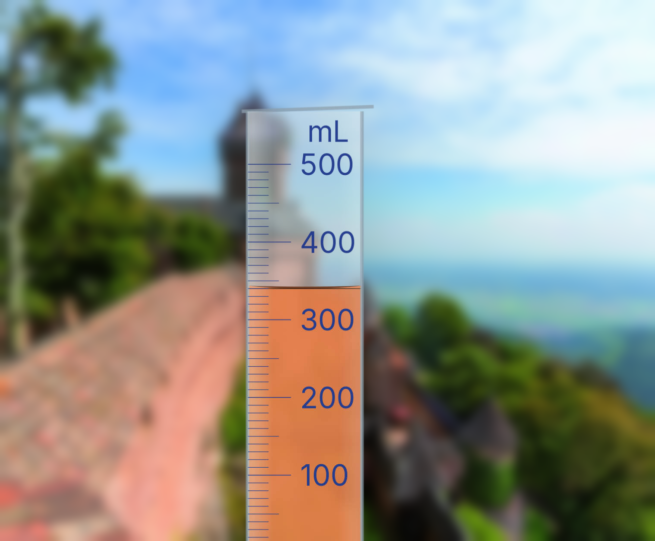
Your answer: {"value": 340, "unit": "mL"}
